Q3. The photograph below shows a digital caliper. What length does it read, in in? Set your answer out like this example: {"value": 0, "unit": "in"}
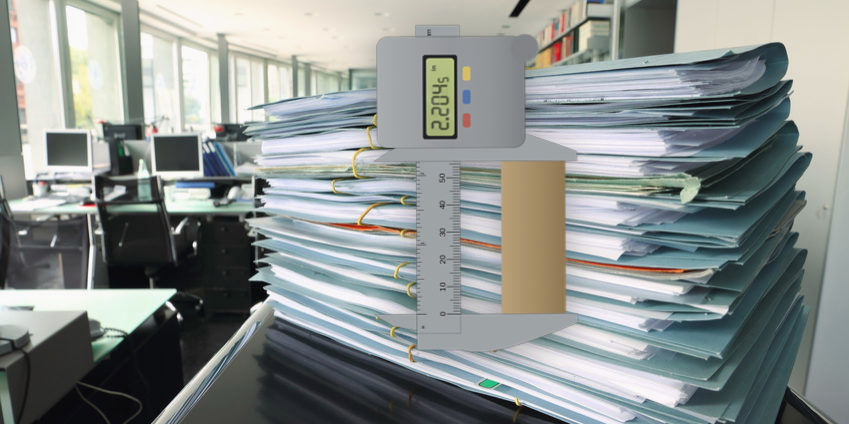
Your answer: {"value": 2.2045, "unit": "in"}
